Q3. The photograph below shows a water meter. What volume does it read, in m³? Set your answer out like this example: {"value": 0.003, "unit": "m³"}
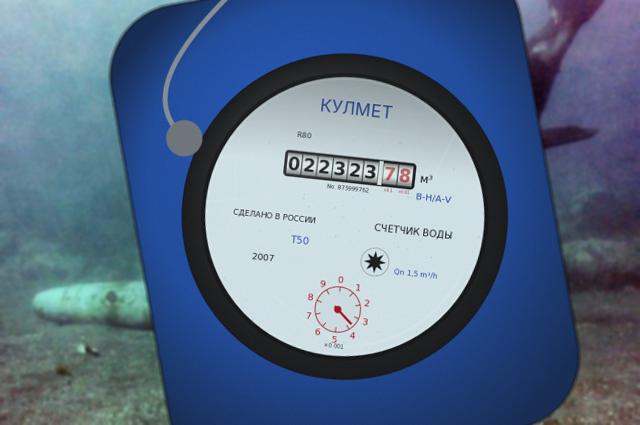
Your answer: {"value": 22323.783, "unit": "m³"}
